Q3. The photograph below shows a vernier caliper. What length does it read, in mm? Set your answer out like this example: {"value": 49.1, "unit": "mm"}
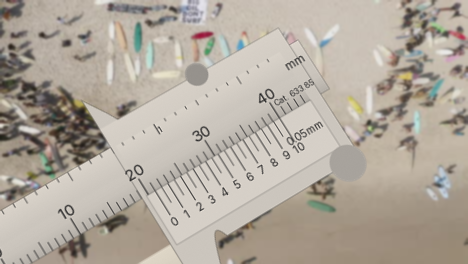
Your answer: {"value": 21.0, "unit": "mm"}
